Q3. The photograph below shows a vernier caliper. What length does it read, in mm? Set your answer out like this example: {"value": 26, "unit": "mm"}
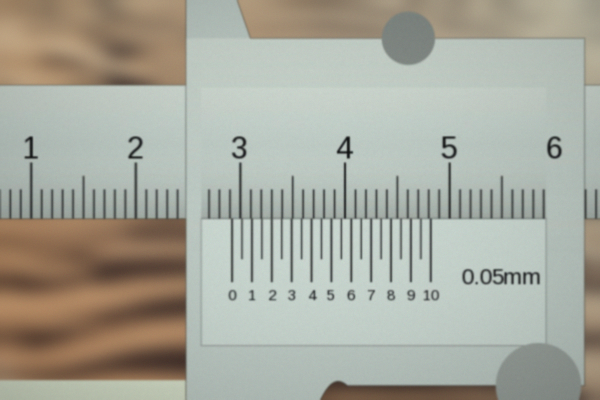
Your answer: {"value": 29.2, "unit": "mm"}
